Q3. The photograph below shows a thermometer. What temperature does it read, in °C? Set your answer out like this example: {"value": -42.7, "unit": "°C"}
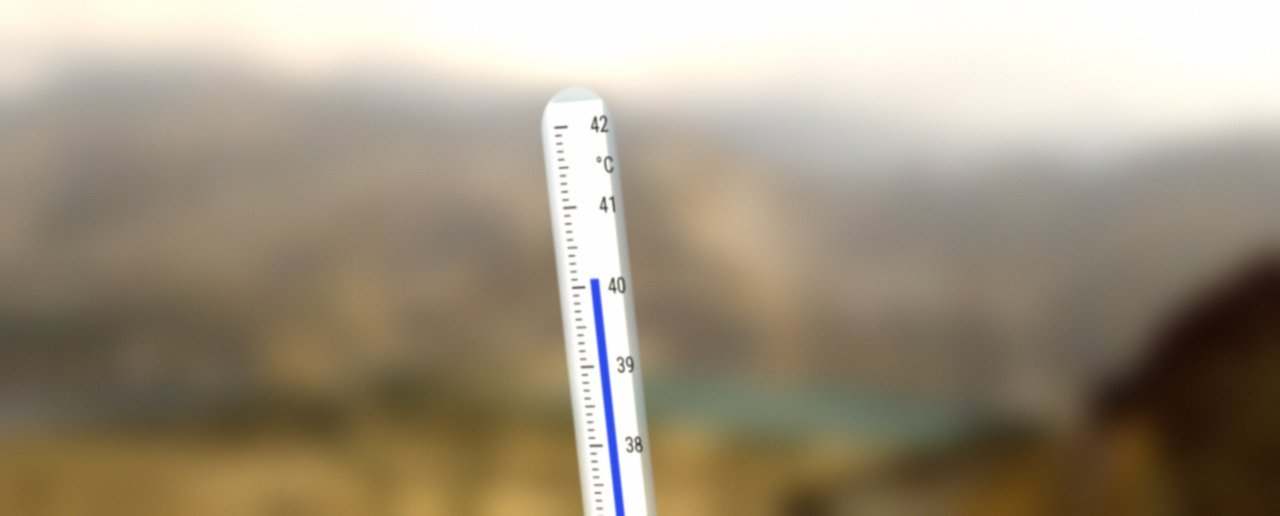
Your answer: {"value": 40.1, "unit": "°C"}
